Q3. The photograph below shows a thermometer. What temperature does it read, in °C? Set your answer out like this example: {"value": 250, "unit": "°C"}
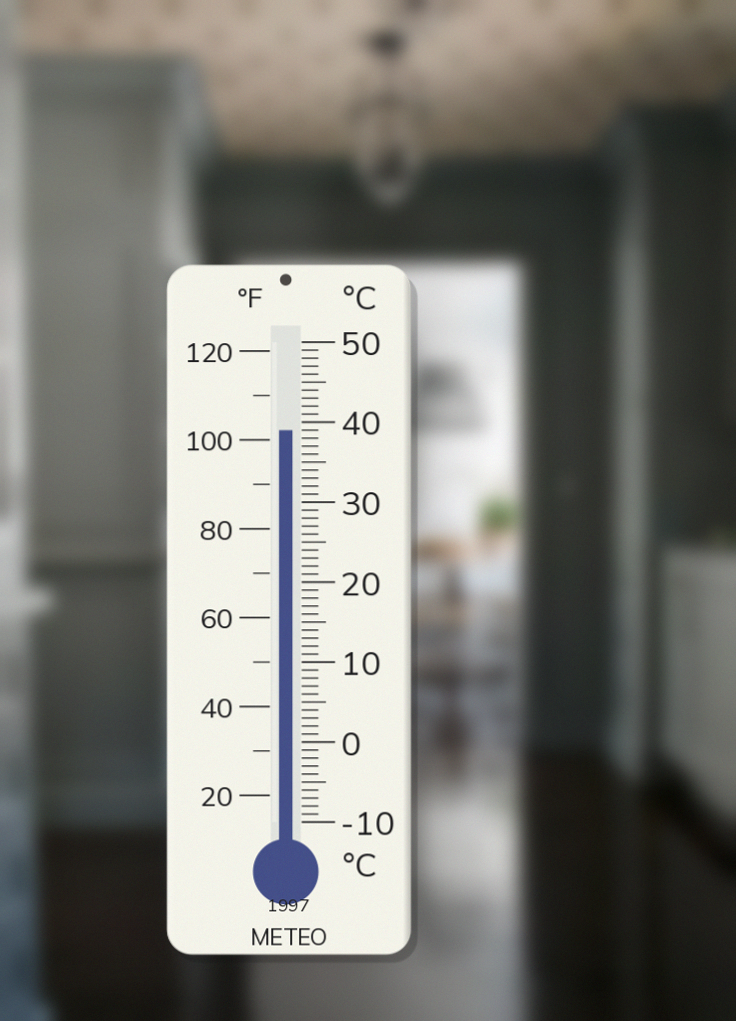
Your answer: {"value": 39, "unit": "°C"}
